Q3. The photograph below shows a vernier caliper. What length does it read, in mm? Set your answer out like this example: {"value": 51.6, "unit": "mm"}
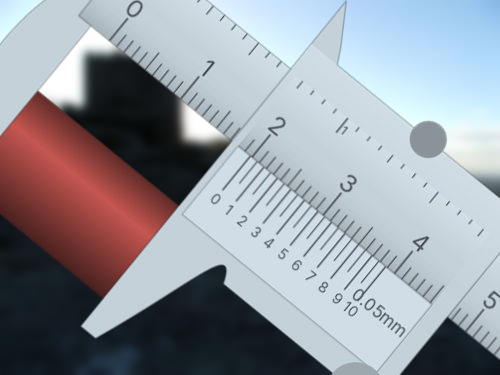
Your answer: {"value": 19.8, "unit": "mm"}
